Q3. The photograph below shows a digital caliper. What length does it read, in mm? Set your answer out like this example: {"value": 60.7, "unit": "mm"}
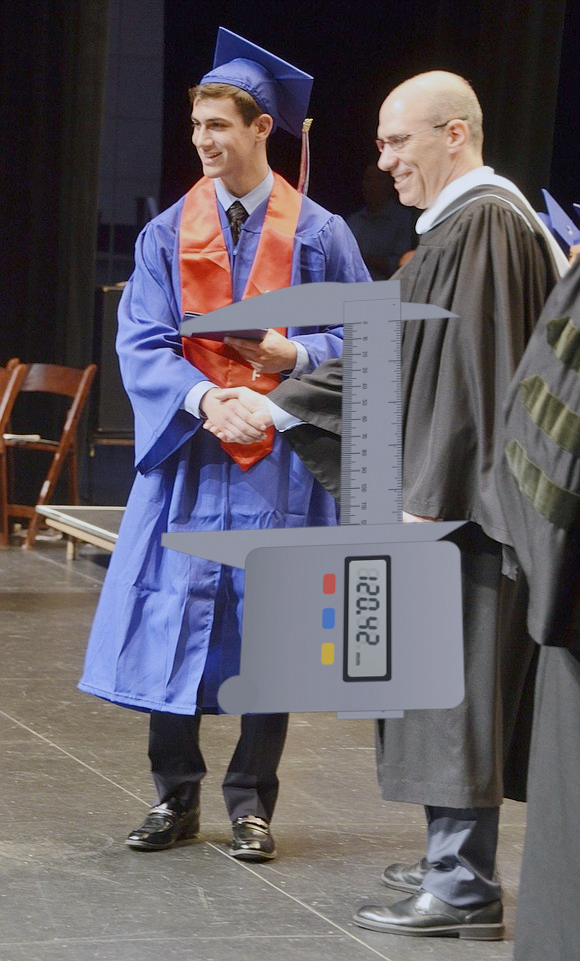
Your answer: {"value": 120.42, "unit": "mm"}
